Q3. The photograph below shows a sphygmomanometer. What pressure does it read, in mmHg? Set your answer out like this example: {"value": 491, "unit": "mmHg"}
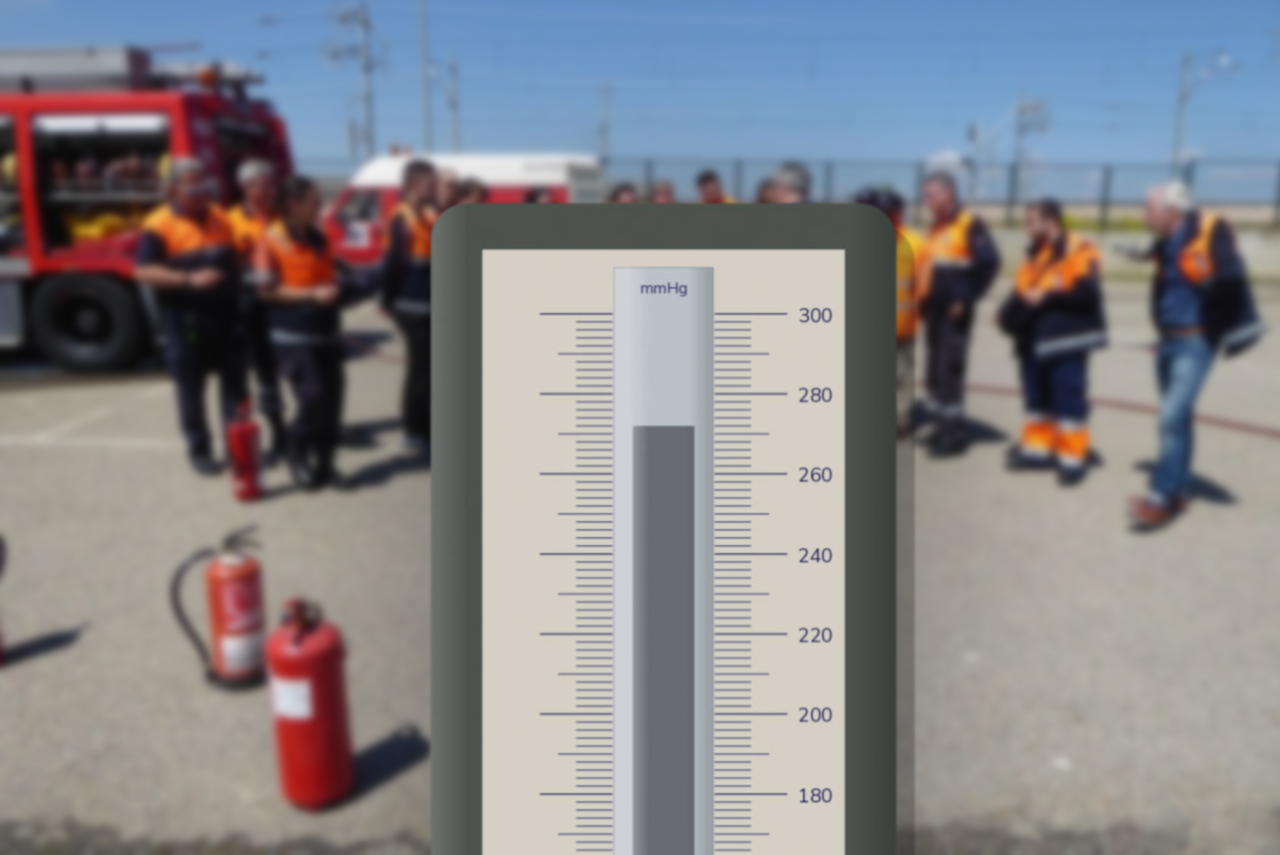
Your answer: {"value": 272, "unit": "mmHg"}
